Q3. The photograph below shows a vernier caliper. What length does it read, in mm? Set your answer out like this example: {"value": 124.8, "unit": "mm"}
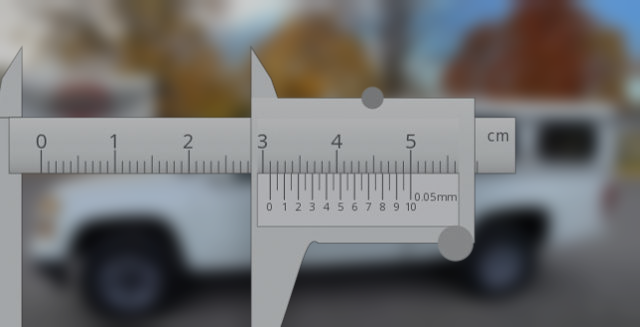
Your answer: {"value": 31.0, "unit": "mm"}
